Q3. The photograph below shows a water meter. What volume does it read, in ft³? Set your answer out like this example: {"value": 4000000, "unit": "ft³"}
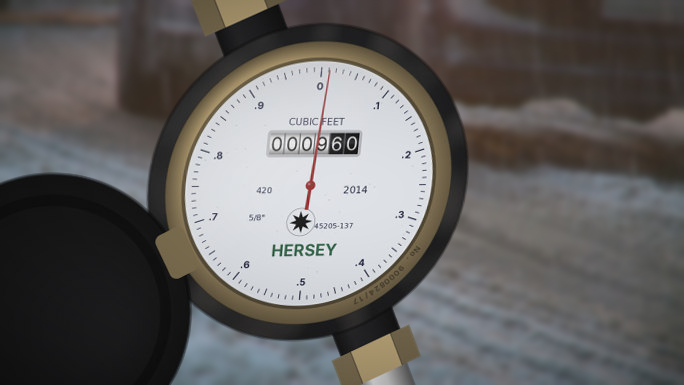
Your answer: {"value": 960.01, "unit": "ft³"}
